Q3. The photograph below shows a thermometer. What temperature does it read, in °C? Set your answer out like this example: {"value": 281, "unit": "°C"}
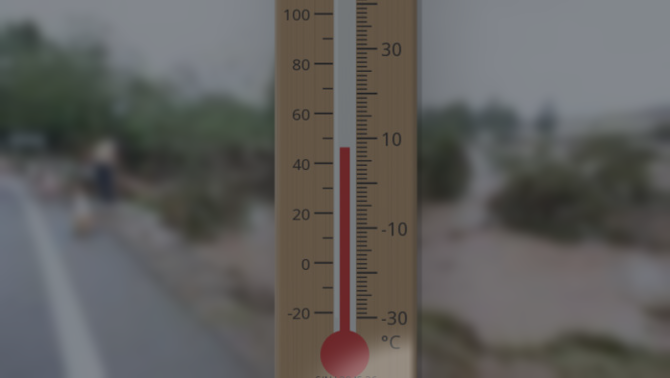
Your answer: {"value": 8, "unit": "°C"}
